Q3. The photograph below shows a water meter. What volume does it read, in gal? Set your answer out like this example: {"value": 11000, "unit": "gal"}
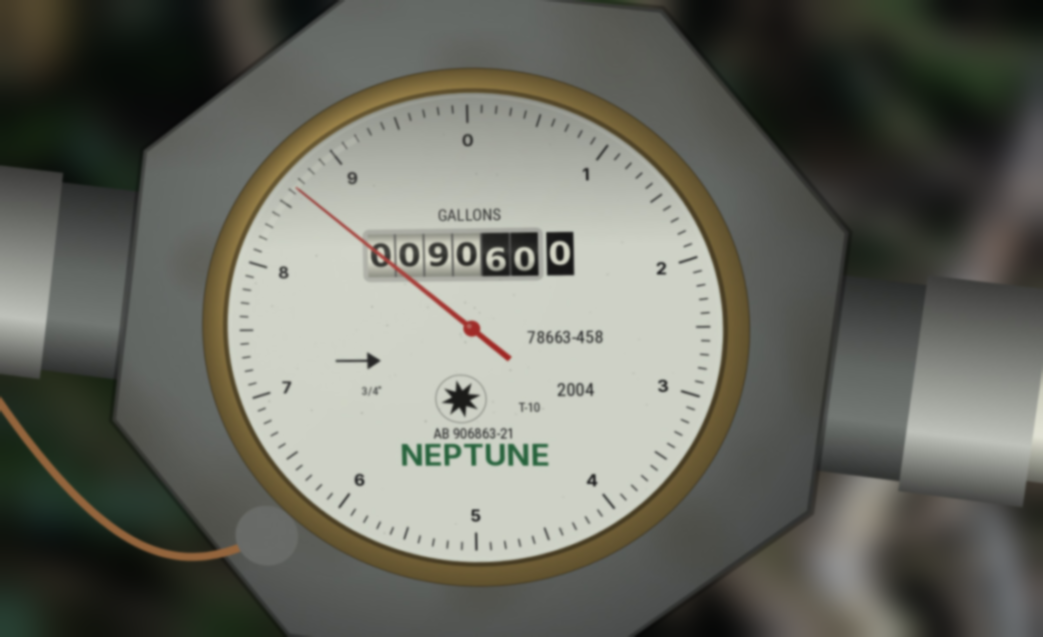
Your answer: {"value": 90598.6, "unit": "gal"}
